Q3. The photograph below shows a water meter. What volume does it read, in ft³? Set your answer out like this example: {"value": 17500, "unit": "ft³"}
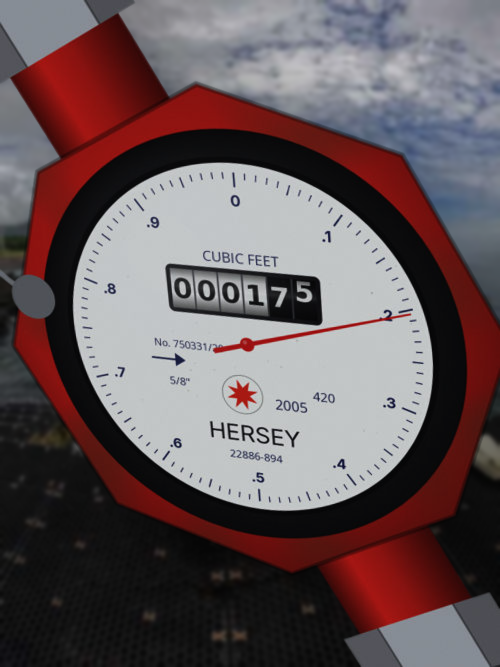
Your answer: {"value": 175.20, "unit": "ft³"}
